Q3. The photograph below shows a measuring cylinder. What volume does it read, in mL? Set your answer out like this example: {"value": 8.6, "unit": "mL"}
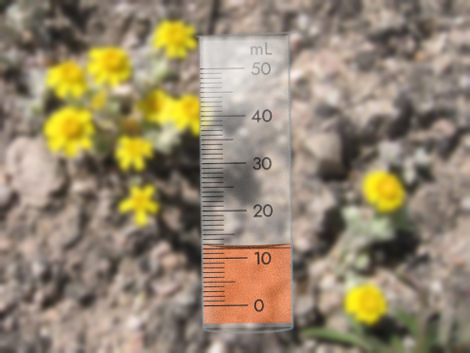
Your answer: {"value": 12, "unit": "mL"}
